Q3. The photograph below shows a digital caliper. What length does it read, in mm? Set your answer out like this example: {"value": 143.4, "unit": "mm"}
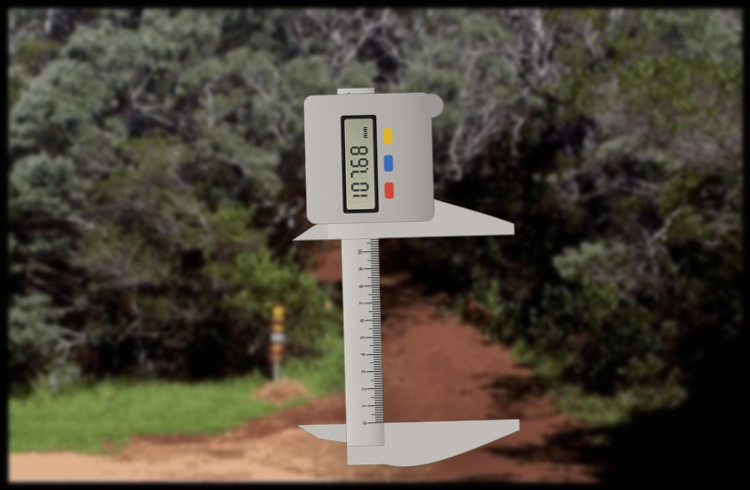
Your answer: {"value": 107.68, "unit": "mm"}
